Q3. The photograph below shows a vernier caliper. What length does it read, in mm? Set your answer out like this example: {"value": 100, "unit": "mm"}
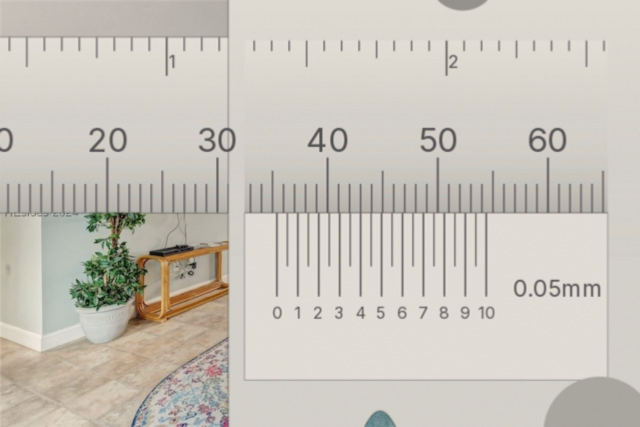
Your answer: {"value": 35.4, "unit": "mm"}
